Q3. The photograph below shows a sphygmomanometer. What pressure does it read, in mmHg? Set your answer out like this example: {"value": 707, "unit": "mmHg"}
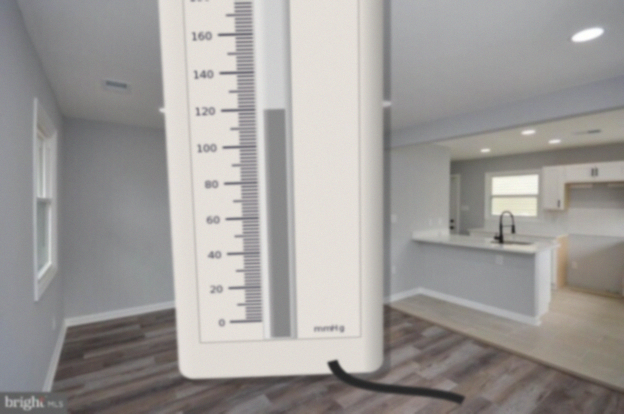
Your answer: {"value": 120, "unit": "mmHg"}
